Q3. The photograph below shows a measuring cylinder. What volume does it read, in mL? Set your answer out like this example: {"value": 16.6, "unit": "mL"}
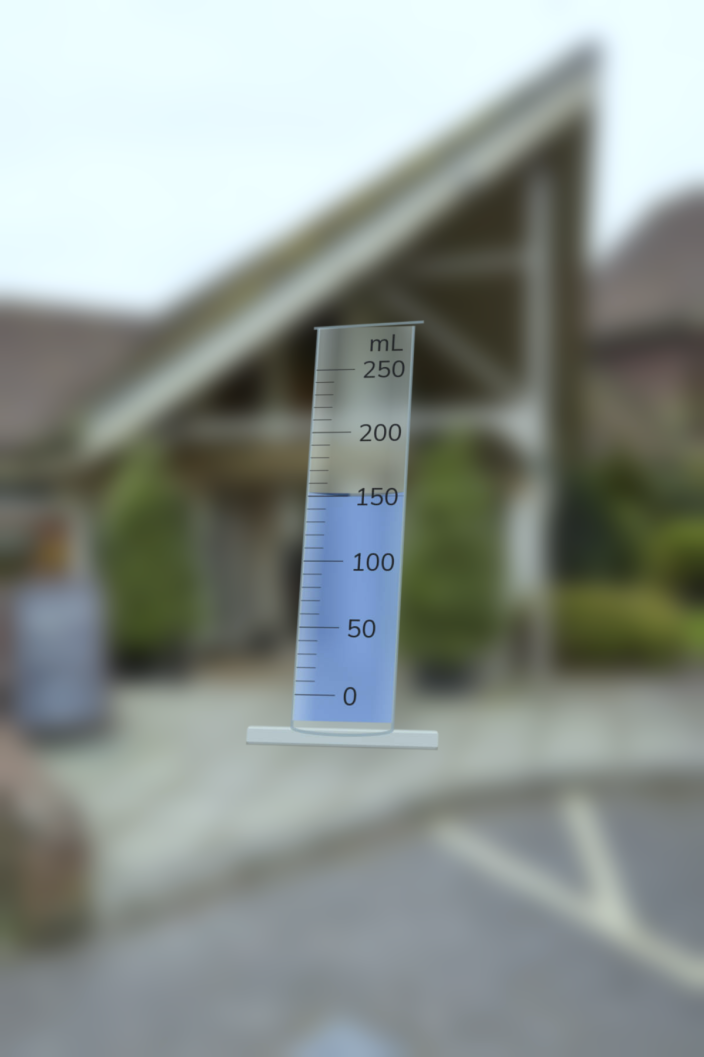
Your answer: {"value": 150, "unit": "mL"}
